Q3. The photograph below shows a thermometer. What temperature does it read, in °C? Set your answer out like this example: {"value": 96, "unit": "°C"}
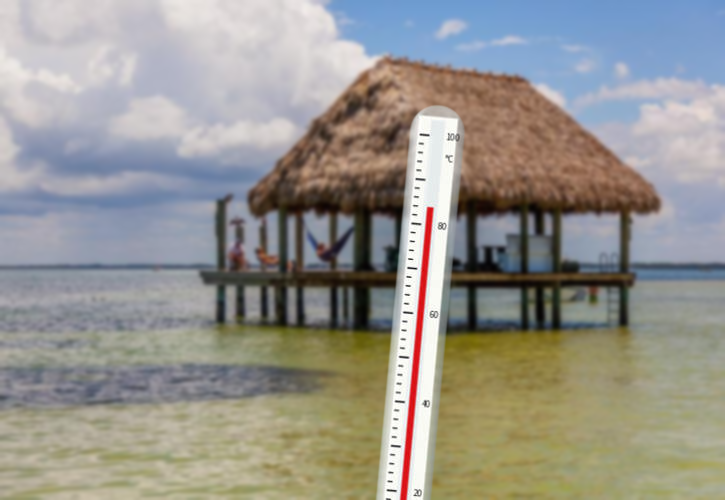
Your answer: {"value": 84, "unit": "°C"}
